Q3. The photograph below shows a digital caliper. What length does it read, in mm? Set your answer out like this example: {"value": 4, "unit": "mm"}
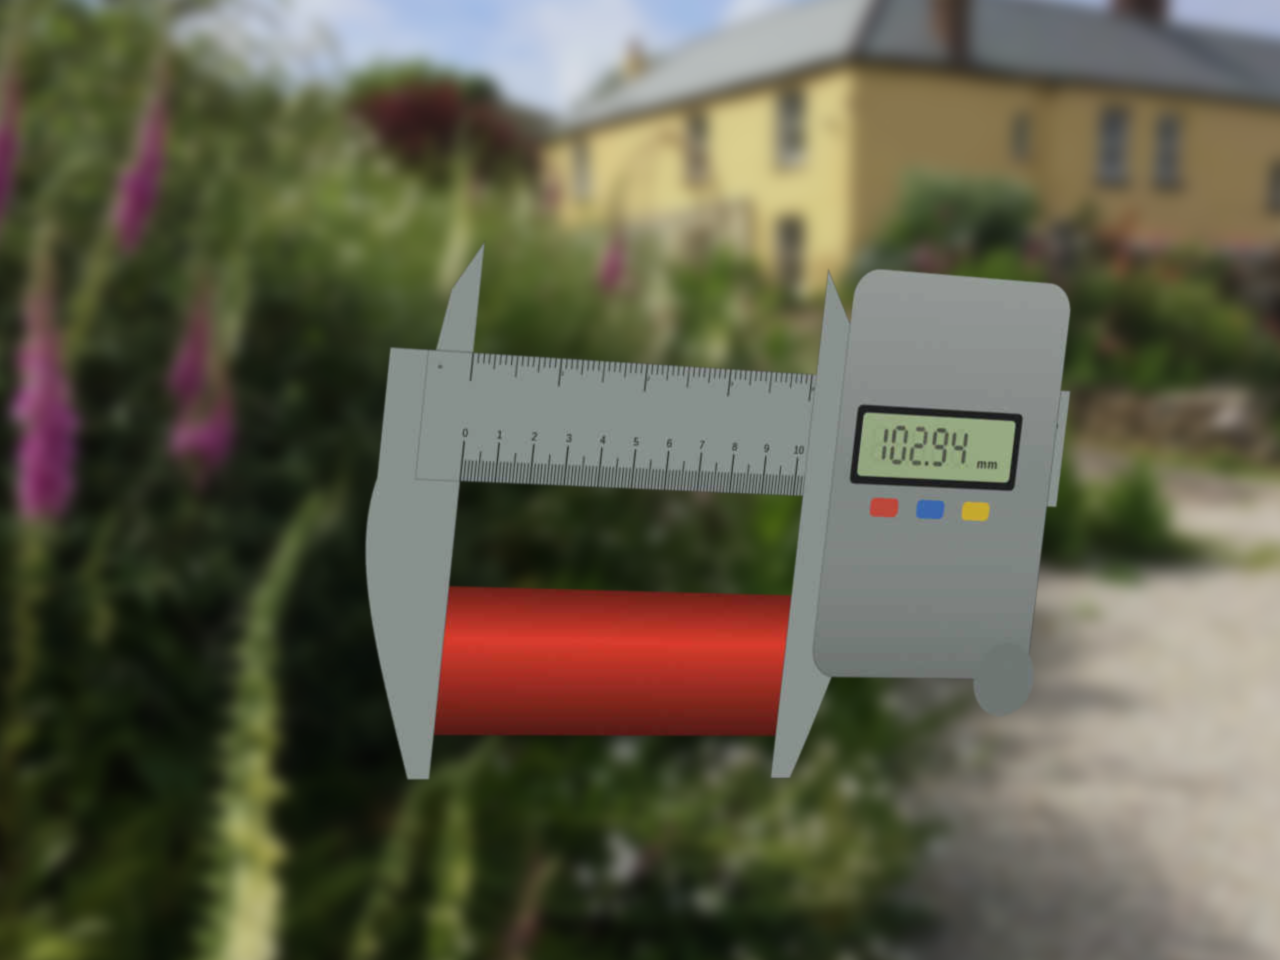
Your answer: {"value": 102.94, "unit": "mm"}
